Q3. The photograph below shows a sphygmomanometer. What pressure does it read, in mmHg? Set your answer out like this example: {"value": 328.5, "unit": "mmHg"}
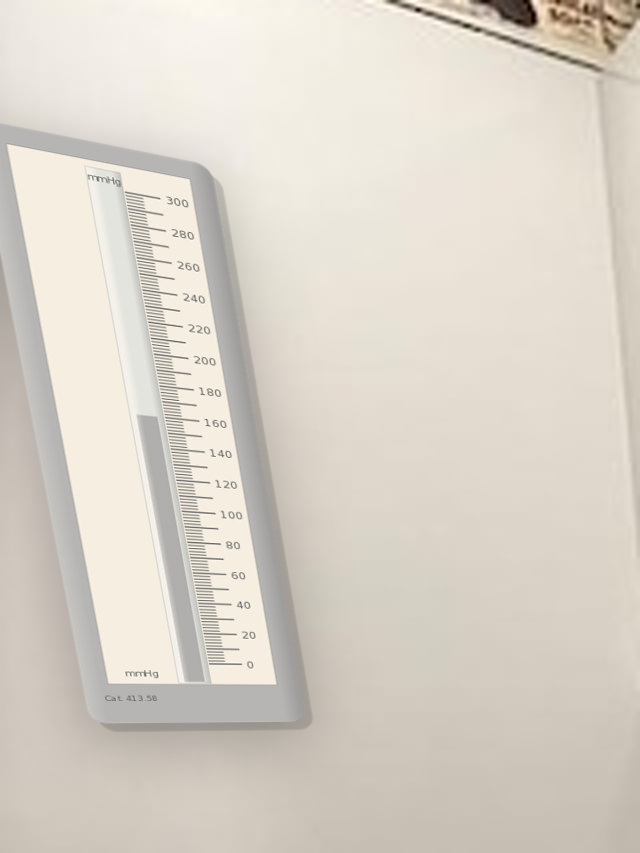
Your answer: {"value": 160, "unit": "mmHg"}
